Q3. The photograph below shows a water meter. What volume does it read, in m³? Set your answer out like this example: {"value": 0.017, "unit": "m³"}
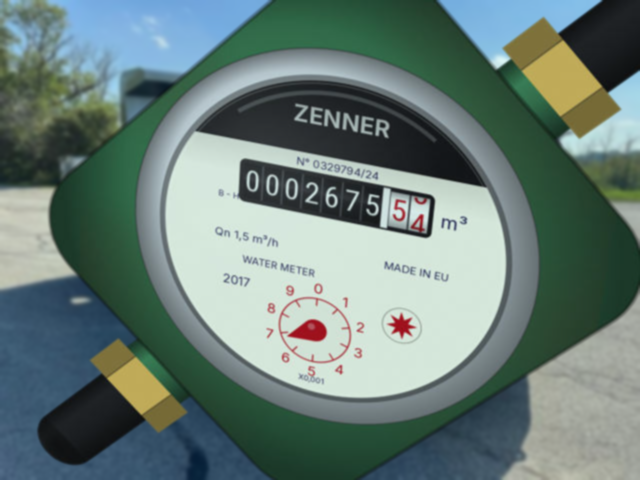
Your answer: {"value": 2675.536, "unit": "m³"}
